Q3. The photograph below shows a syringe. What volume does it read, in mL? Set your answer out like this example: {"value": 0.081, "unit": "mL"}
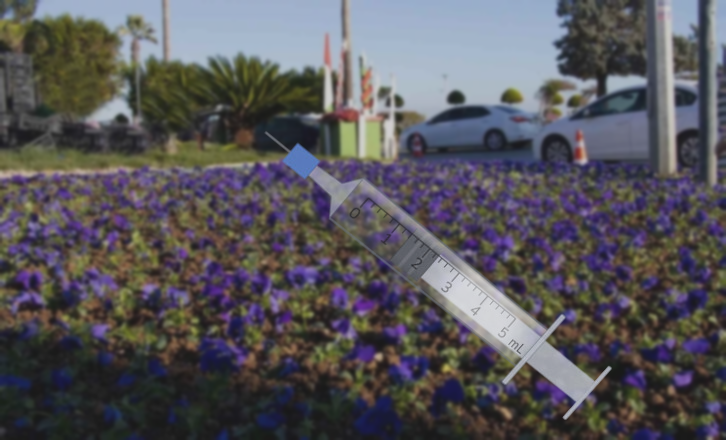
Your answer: {"value": 1.4, "unit": "mL"}
